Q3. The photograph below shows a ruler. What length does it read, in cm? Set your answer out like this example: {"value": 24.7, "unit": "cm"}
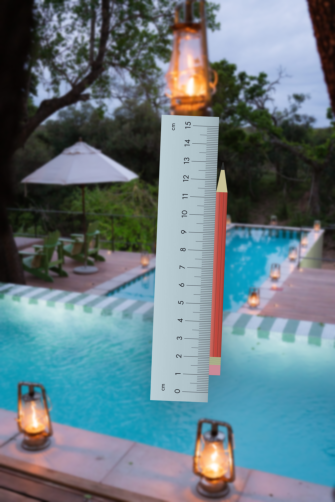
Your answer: {"value": 12, "unit": "cm"}
